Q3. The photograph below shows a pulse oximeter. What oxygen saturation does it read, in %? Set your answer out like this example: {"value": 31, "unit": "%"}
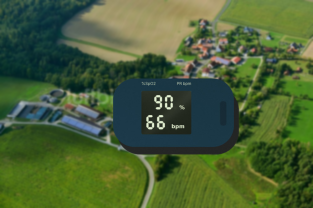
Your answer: {"value": 90, "unit": "%"}
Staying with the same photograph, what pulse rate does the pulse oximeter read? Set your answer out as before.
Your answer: {"value": 66, "unit": "bpm"}
